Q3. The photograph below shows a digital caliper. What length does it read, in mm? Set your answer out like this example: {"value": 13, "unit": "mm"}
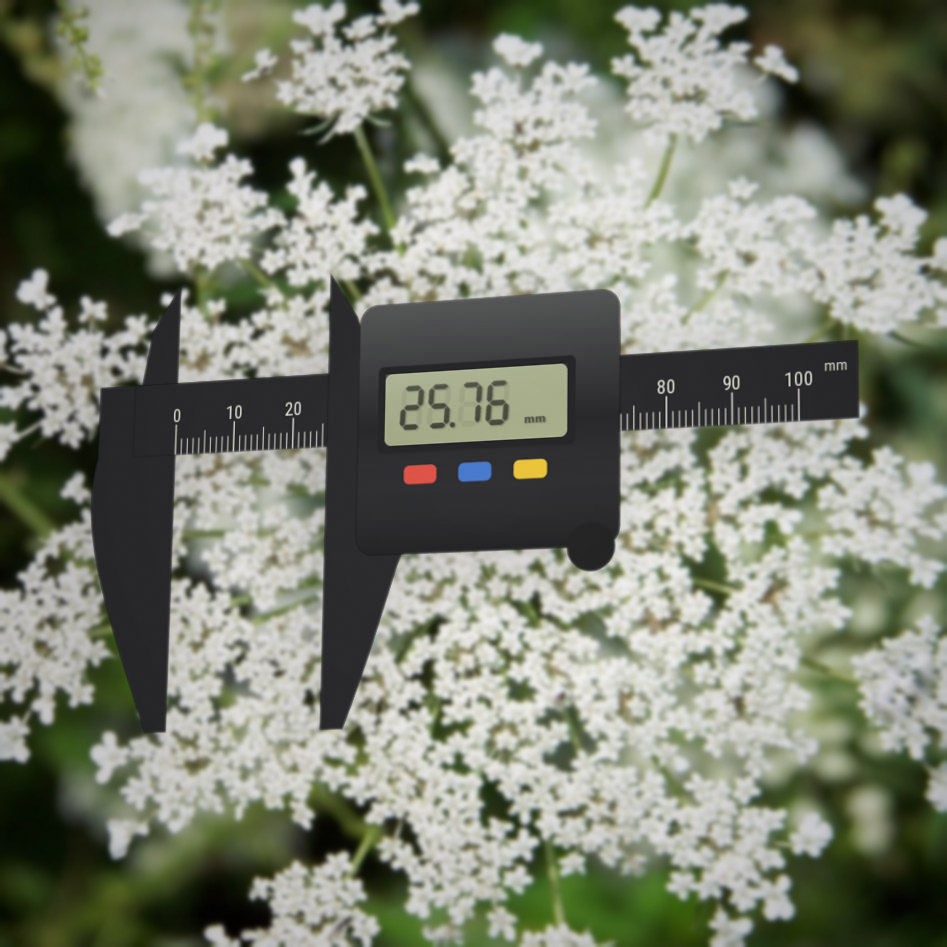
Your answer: {"value": 25.76, "unit": "mm"}
